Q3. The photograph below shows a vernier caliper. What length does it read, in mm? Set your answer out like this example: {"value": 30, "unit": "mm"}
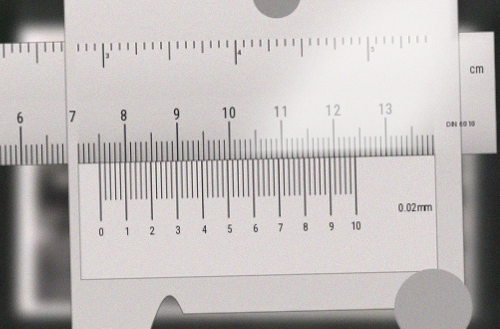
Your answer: {"value": 75.0, "unit": "mm"}
